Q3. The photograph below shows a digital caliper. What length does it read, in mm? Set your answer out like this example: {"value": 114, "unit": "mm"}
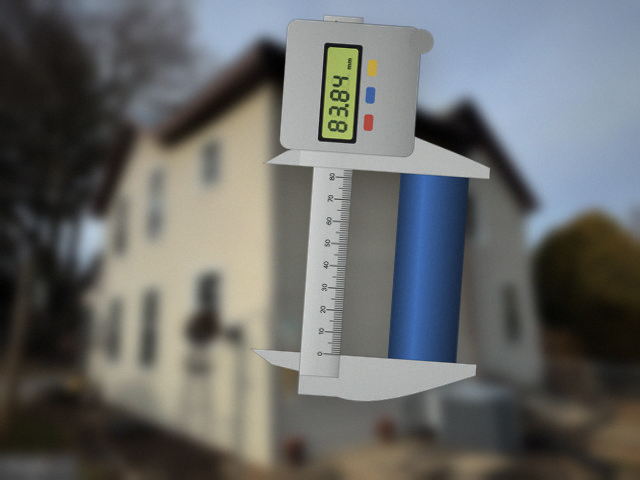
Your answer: {"value": 83.84, "unit": "mm"}
